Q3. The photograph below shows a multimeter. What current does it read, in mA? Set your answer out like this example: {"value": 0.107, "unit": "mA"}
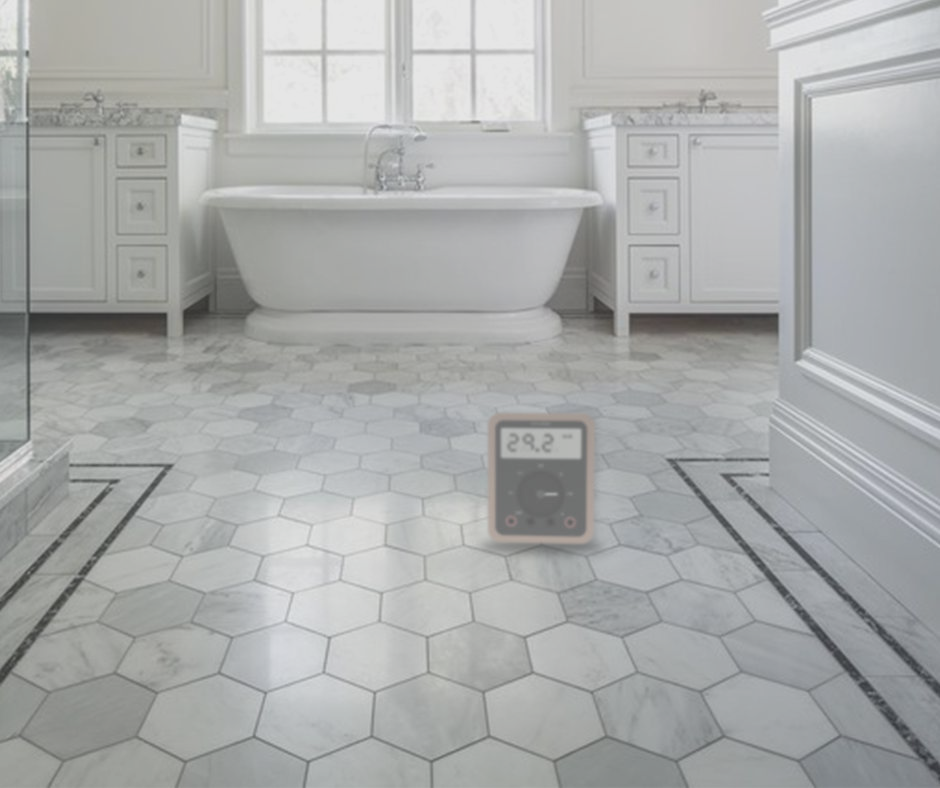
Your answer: {"value": 29.2, "unit": "mA"}
